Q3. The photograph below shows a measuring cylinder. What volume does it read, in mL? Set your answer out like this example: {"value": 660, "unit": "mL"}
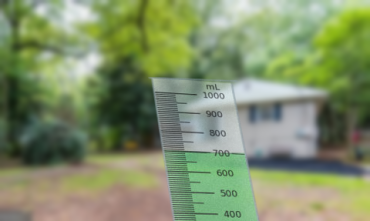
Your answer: {"value": 700, "unit": "mL"}
